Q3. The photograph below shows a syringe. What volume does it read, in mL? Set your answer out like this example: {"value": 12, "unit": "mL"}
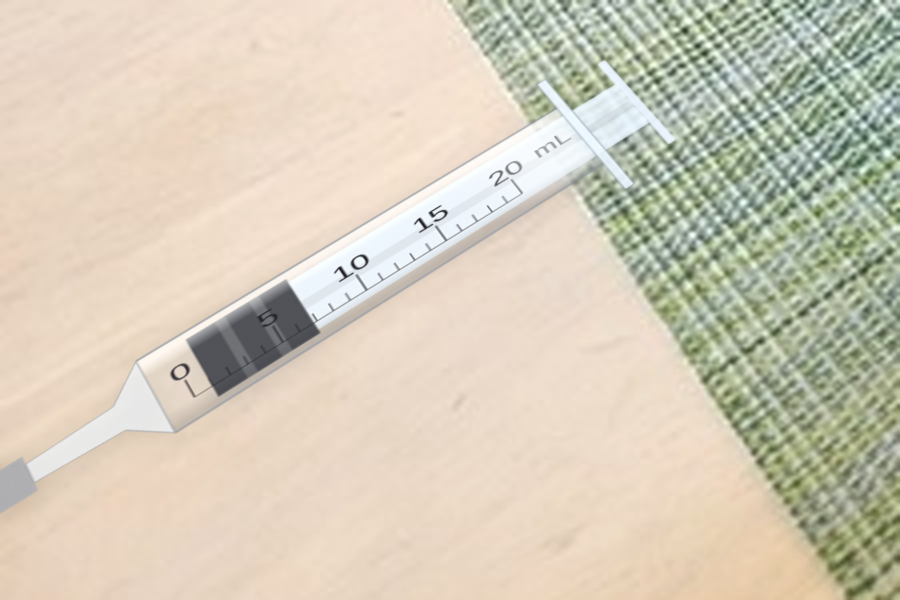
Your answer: {"value": 1, "unit": "mL"}
